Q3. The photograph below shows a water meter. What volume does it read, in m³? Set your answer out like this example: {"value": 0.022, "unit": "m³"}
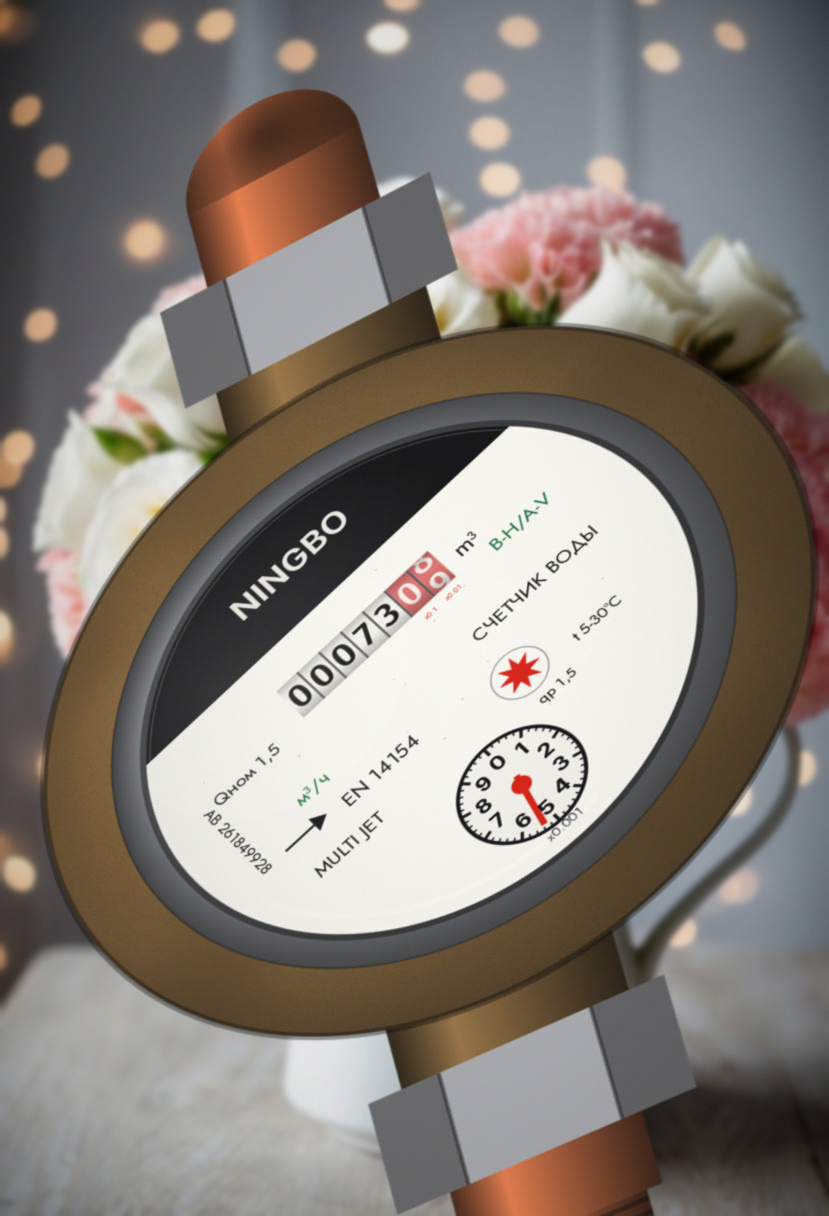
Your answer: {"value": 73.085, "unit": "m³"}
